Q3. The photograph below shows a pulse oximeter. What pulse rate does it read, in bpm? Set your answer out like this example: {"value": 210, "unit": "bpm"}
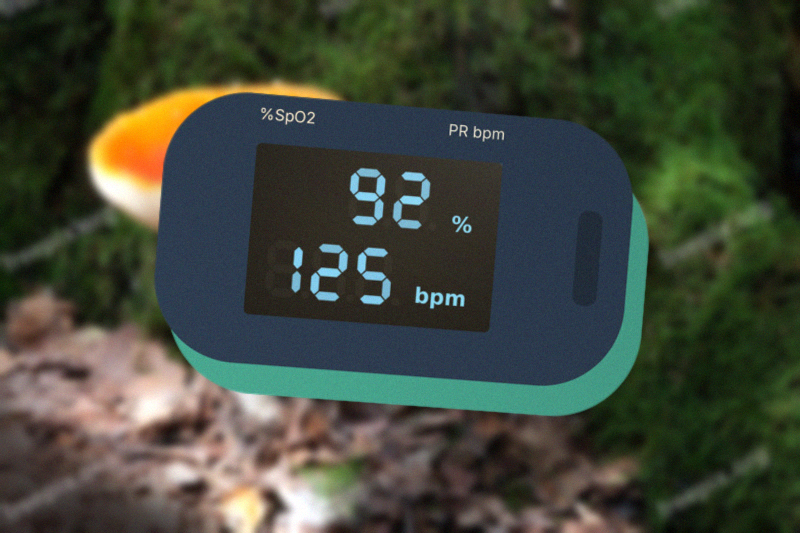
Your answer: {"value": 125, "unit": "bpm"}
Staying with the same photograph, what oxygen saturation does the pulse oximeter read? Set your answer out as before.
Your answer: {"value": 92, "unit": "%"}
